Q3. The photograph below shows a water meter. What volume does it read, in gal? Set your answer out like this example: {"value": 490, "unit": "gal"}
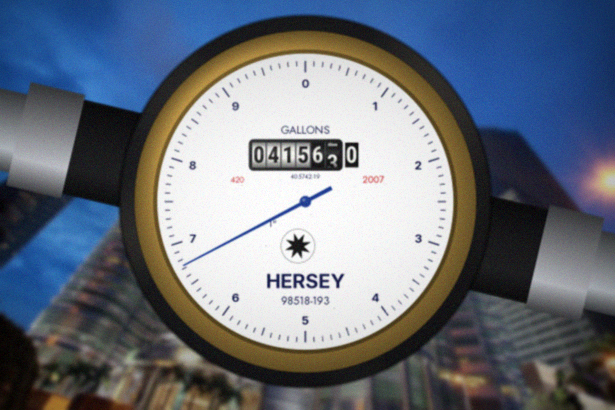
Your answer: {"value": 415626.7, "unit": "gal"}
